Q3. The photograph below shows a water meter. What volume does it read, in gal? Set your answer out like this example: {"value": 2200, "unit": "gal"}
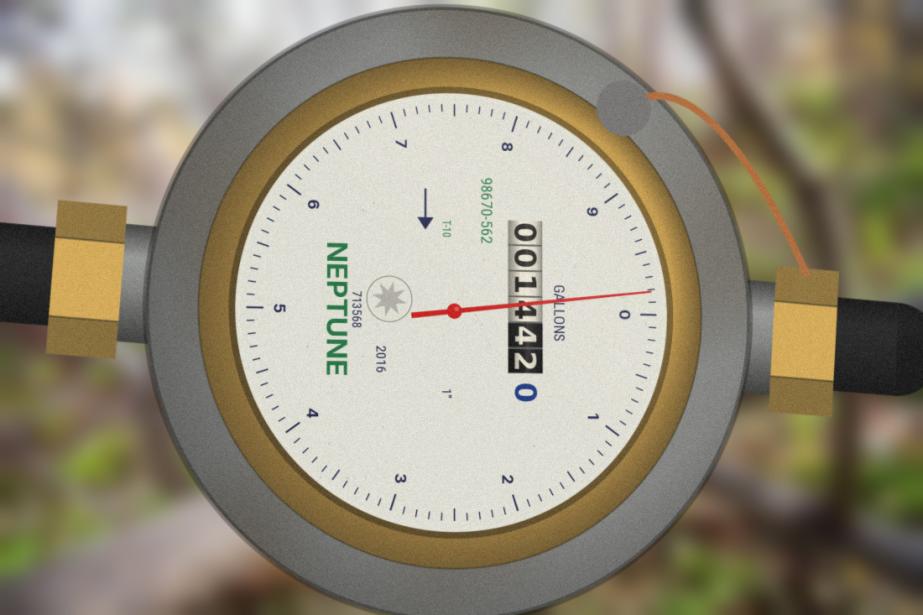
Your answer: {"value": 14419.8, "unit": "gal"}
